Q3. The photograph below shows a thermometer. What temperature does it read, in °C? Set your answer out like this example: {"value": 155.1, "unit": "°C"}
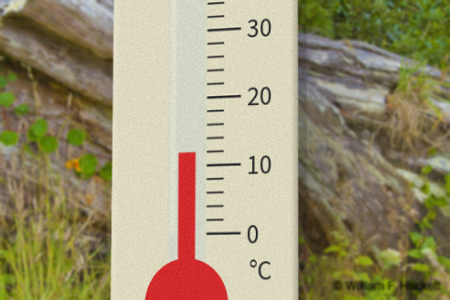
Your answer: {"value": 12, "unit": "°C"}
